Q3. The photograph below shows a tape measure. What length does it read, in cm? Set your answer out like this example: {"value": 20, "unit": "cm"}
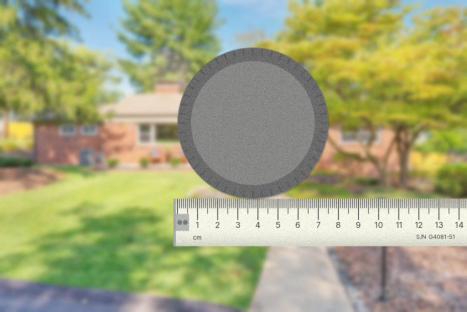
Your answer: {"value": 7.5, "unit": "cm"}
